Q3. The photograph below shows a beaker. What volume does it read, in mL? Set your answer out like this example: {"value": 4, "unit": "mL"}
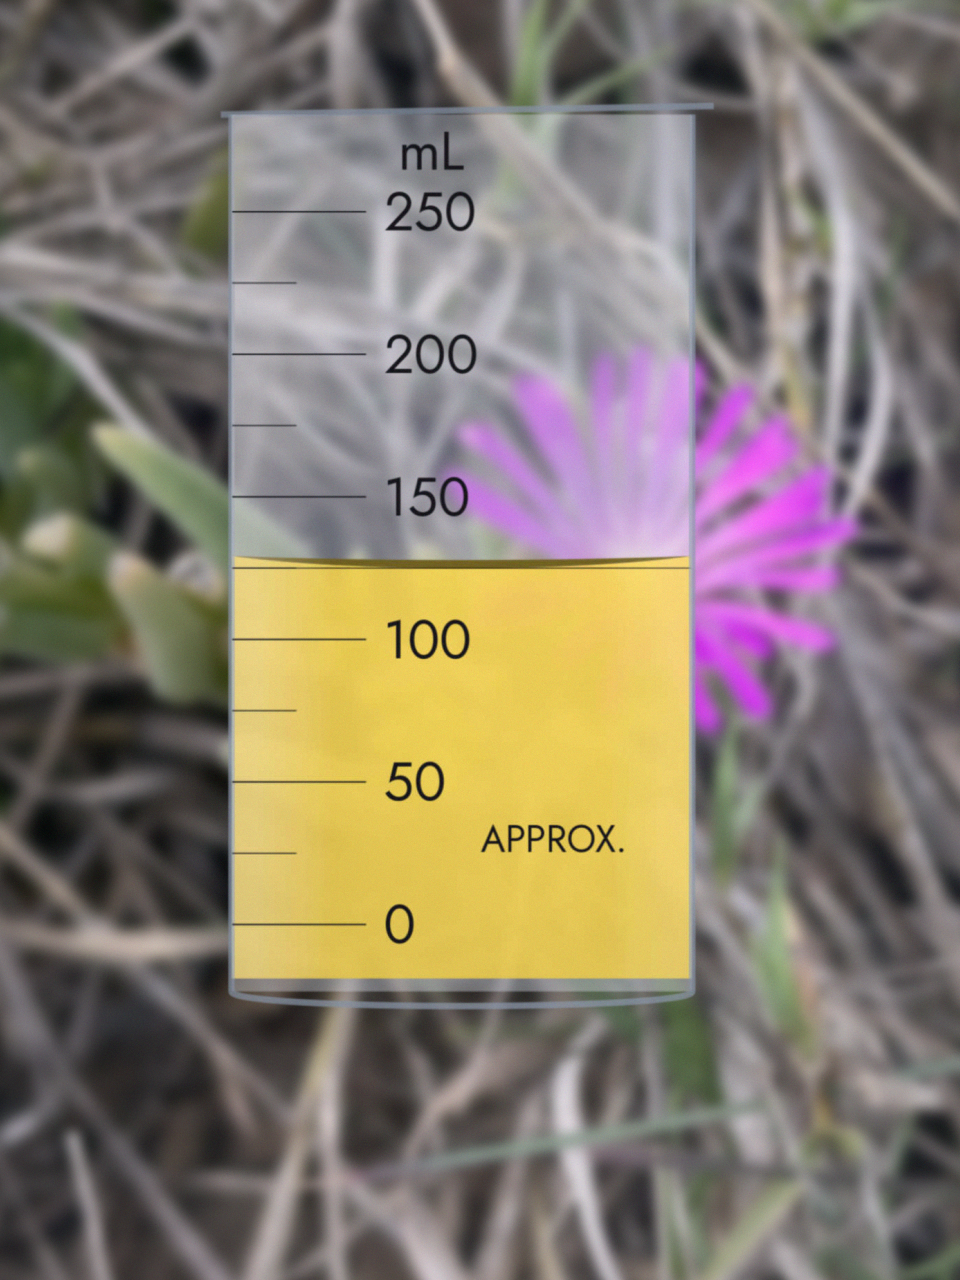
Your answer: {"value": 125, "unit": "mL"}
